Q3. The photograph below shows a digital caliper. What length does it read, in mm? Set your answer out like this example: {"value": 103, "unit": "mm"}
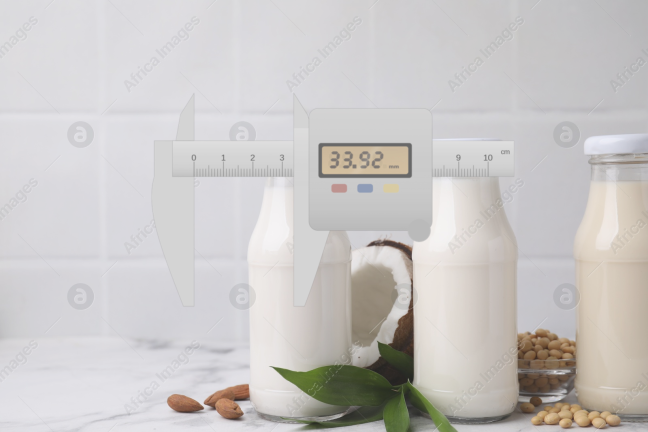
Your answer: {"value": 33.92, "unit": "mm"}
